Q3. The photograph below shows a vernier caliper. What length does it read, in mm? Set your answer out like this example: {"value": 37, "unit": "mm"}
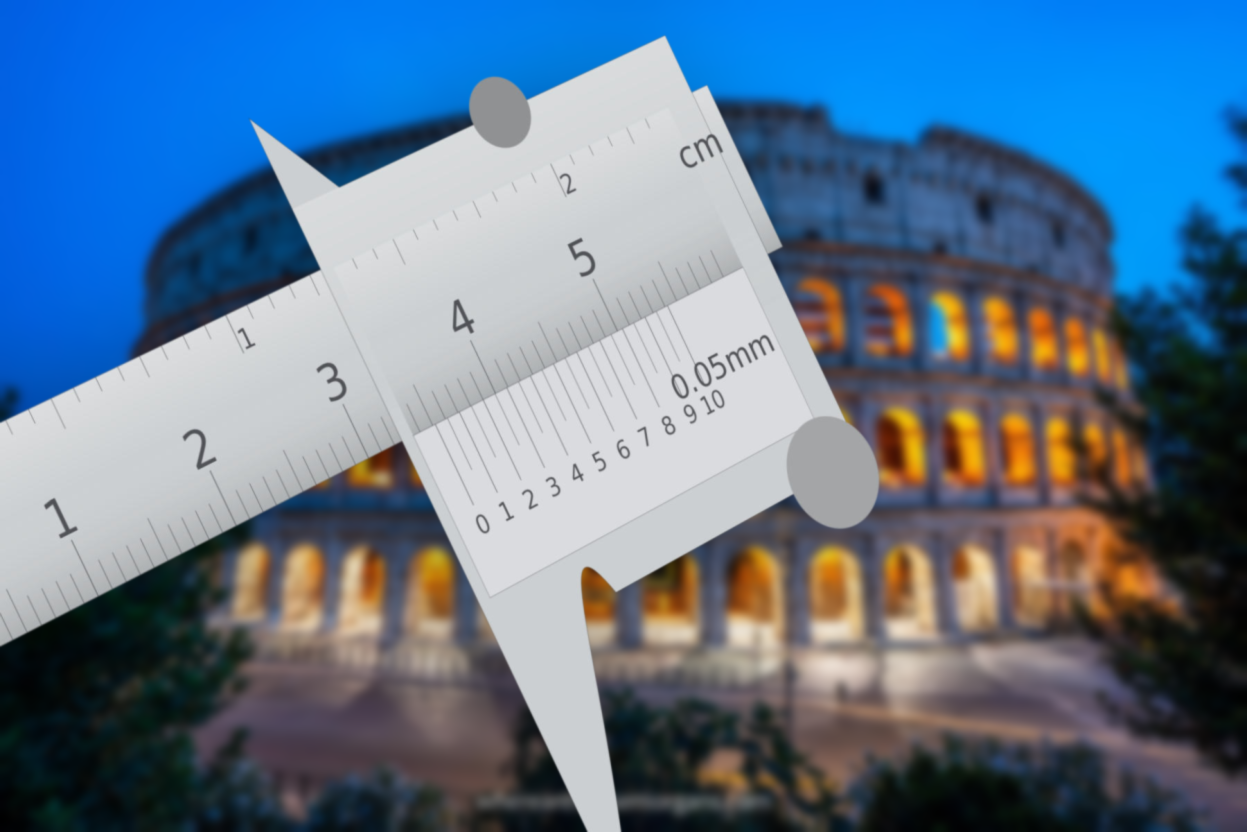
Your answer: {"value": 35.2, "unit": "mm"}
